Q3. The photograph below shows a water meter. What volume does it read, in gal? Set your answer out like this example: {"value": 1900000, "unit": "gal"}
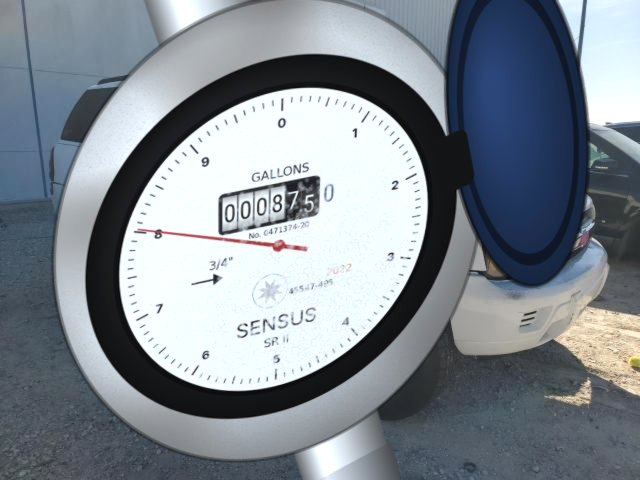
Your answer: {"value": 8748.0, "unit": "gal"}
